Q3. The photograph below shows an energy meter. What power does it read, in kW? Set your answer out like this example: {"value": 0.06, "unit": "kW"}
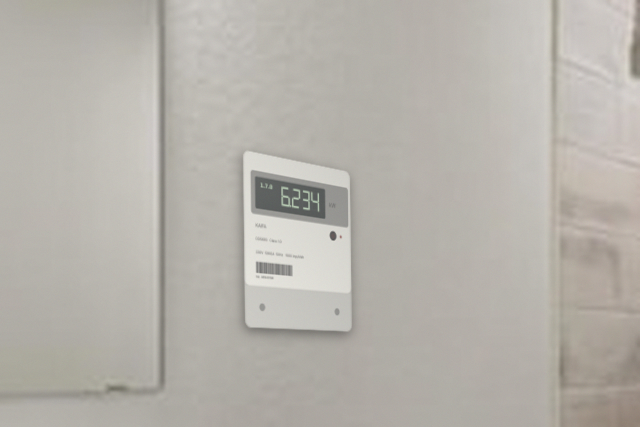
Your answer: {"value": 6.234, "unit": "kW"}
